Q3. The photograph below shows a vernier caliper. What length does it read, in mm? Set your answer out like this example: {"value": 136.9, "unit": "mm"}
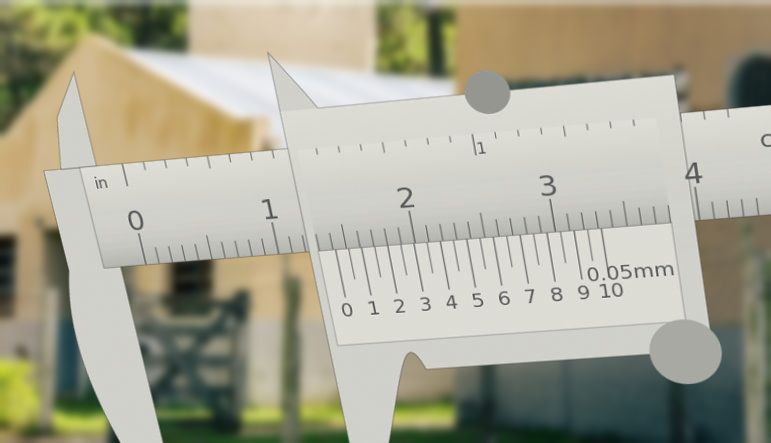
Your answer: {"value": 14.2, "unit": "mm"}
